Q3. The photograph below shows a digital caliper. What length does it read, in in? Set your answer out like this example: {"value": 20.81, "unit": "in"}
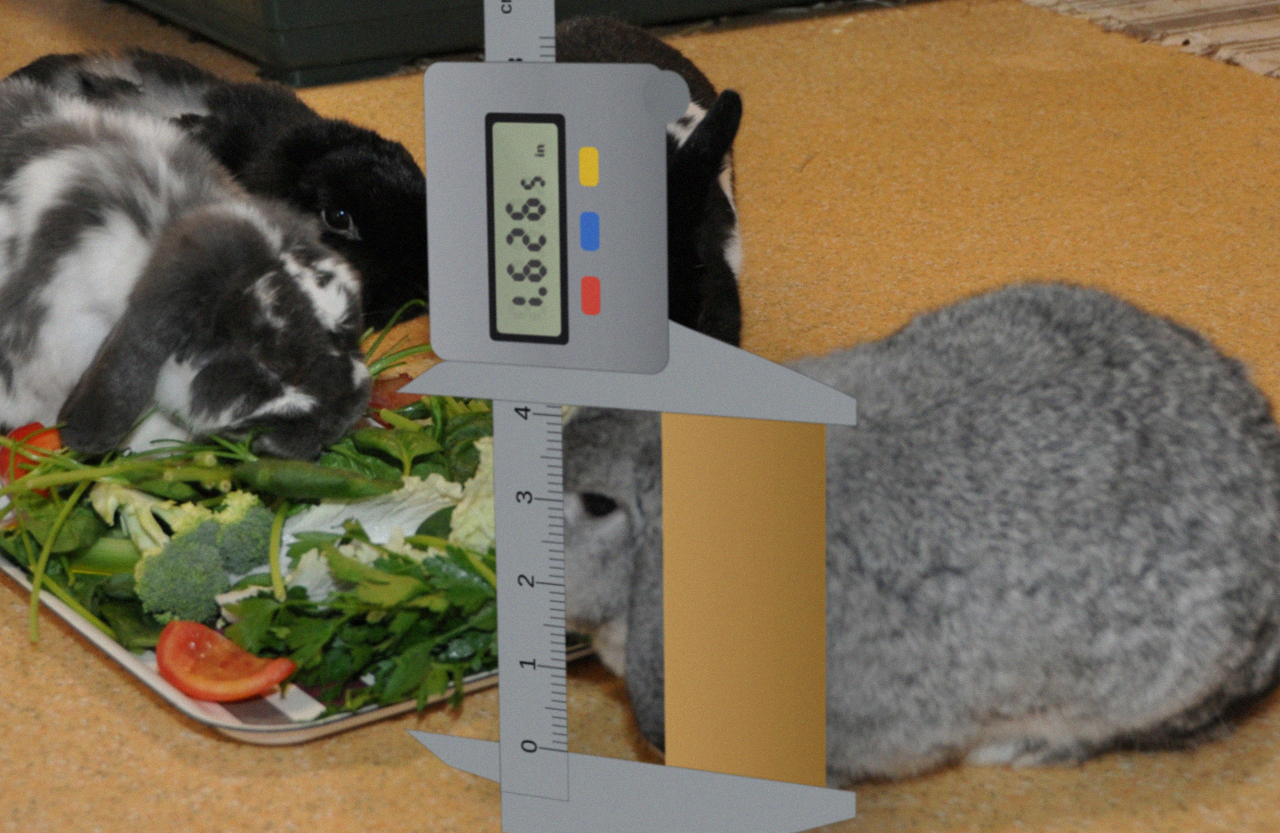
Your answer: {"value": 1.6265, "unit": "in"}
